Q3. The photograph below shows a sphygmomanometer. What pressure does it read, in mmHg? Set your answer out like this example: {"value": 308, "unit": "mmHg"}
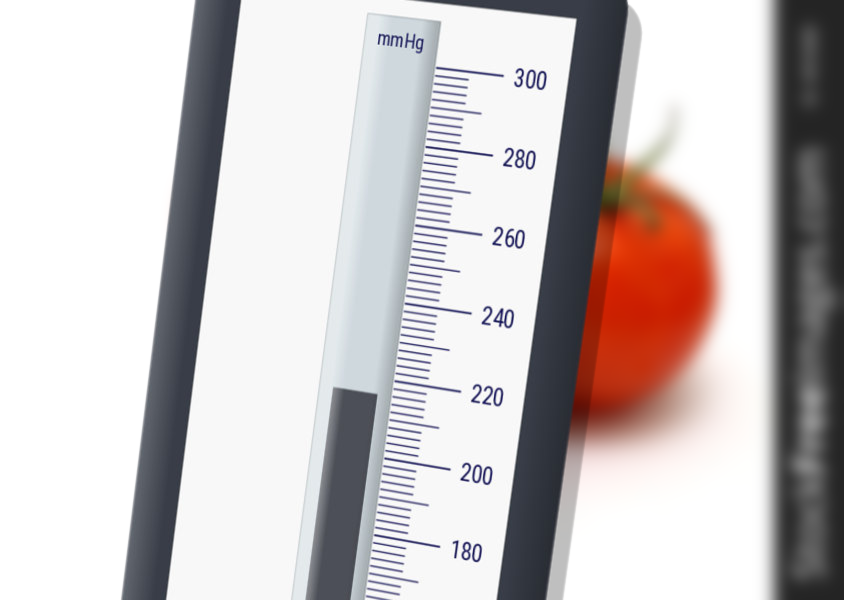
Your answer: {"value": 216, "unit": "mmHg"}
